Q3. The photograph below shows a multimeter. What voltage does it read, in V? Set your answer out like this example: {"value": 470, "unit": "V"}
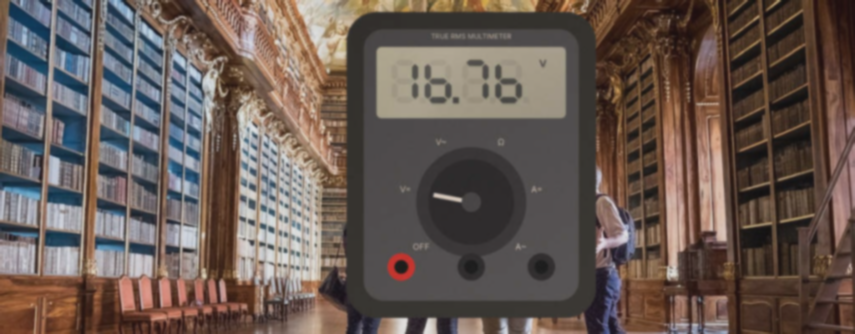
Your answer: {"value": 16.76, "unit": "V"}
